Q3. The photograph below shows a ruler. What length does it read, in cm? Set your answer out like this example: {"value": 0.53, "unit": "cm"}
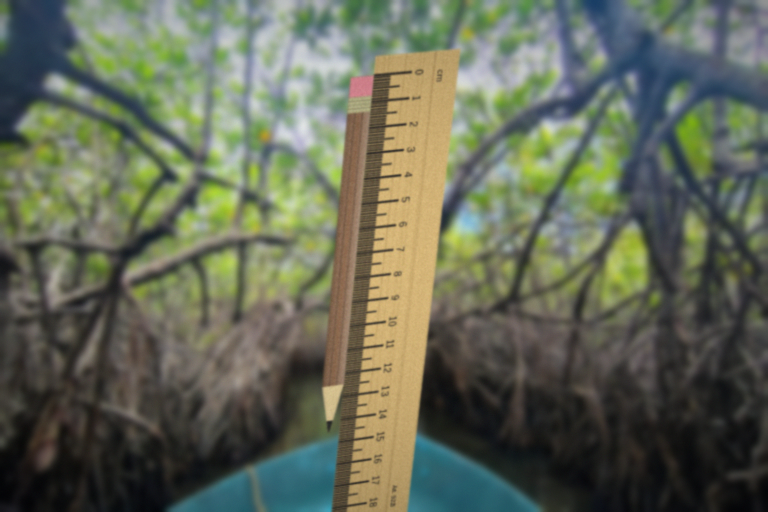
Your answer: {"value": 14.5, "unit": "cm"}
